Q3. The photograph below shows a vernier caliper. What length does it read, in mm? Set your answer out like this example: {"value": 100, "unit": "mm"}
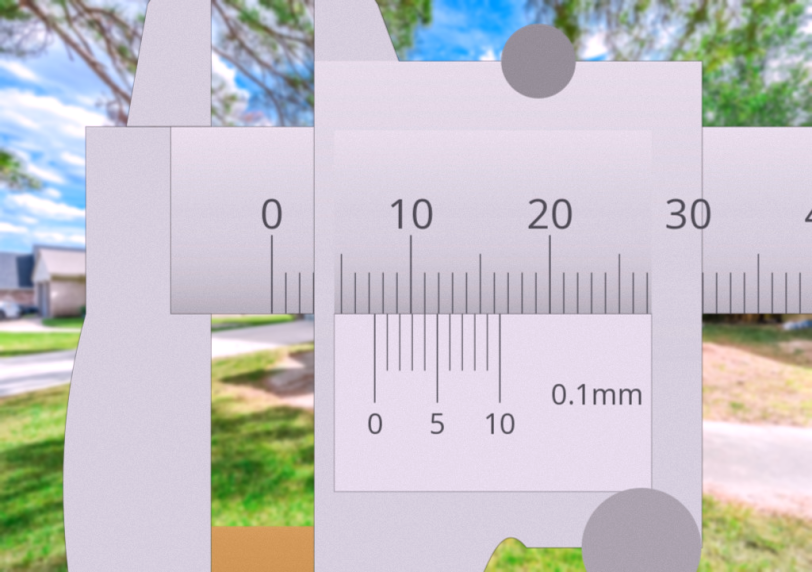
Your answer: {"value": 7.4, "unit": "mm"}
